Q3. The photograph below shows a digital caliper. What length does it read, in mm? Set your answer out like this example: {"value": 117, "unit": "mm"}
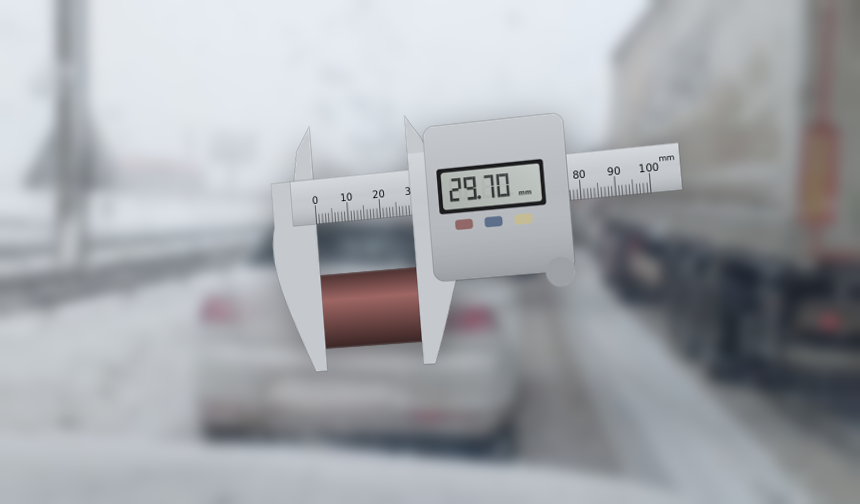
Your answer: {"value": 29.70, "unit": "mm"}
